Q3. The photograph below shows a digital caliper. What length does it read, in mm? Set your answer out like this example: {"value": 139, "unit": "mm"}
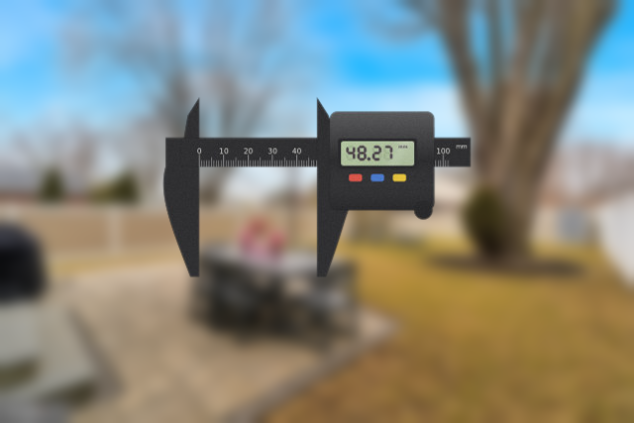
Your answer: {"value": 48.27, "unit": "mm"}
